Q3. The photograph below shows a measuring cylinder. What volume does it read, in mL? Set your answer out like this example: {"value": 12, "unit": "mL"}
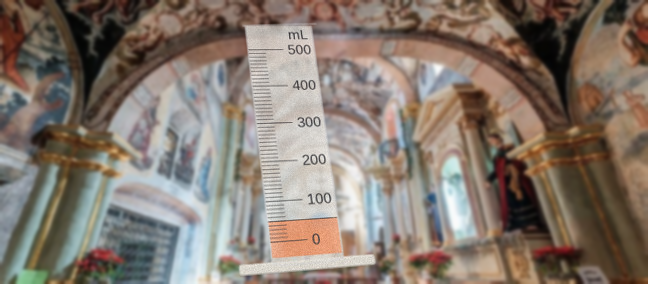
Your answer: {"value": 50, "unit": "mL"}
